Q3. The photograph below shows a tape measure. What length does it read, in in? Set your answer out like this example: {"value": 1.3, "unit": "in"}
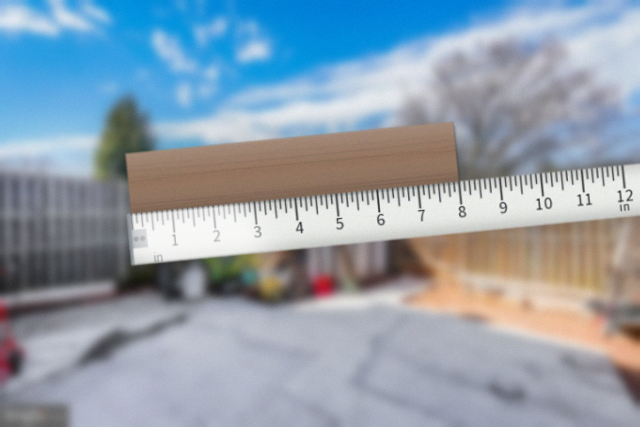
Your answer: {"value": 8, "unit": "in"}
